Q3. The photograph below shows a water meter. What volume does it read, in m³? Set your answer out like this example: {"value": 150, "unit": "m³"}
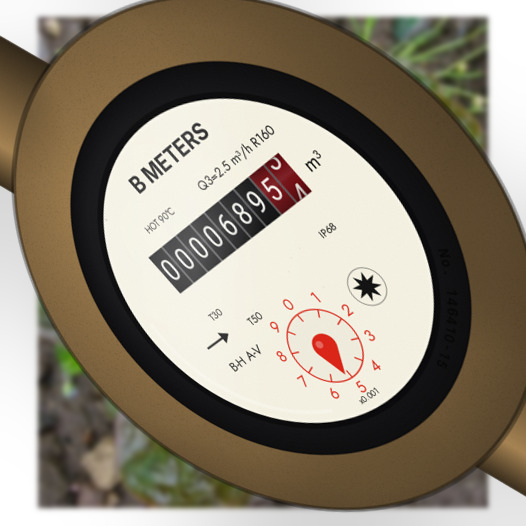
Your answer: {"value": 689.535, "unit": "m³"}
